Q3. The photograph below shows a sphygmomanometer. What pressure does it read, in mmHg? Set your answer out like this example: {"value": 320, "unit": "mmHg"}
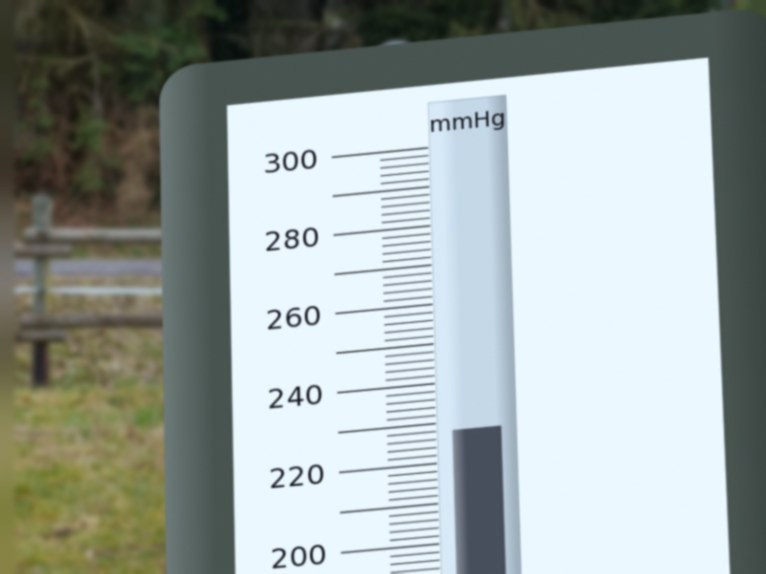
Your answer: {"value": 228, "unit": "mmHg"}
